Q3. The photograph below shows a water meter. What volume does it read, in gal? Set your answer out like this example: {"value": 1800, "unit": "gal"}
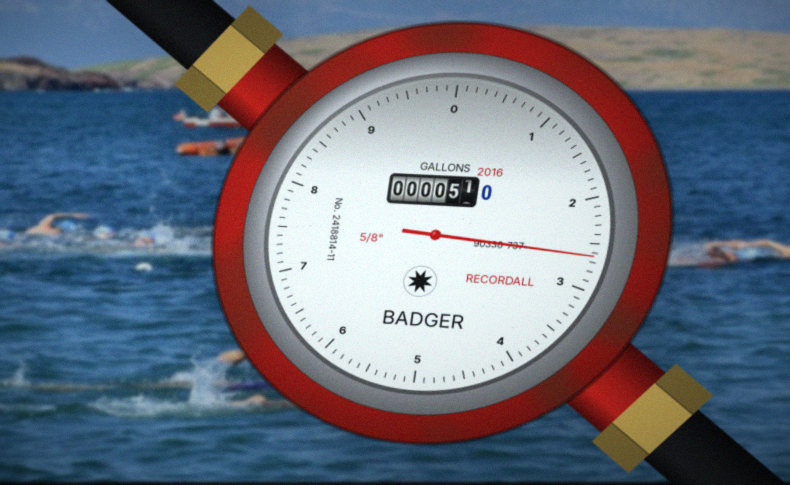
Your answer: {"value": 512.6, "unit": "gal"}
